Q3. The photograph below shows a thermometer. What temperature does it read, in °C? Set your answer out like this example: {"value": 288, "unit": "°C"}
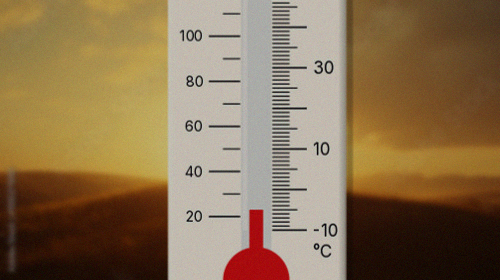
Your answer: {"value": -5, "unit": "°C"}
